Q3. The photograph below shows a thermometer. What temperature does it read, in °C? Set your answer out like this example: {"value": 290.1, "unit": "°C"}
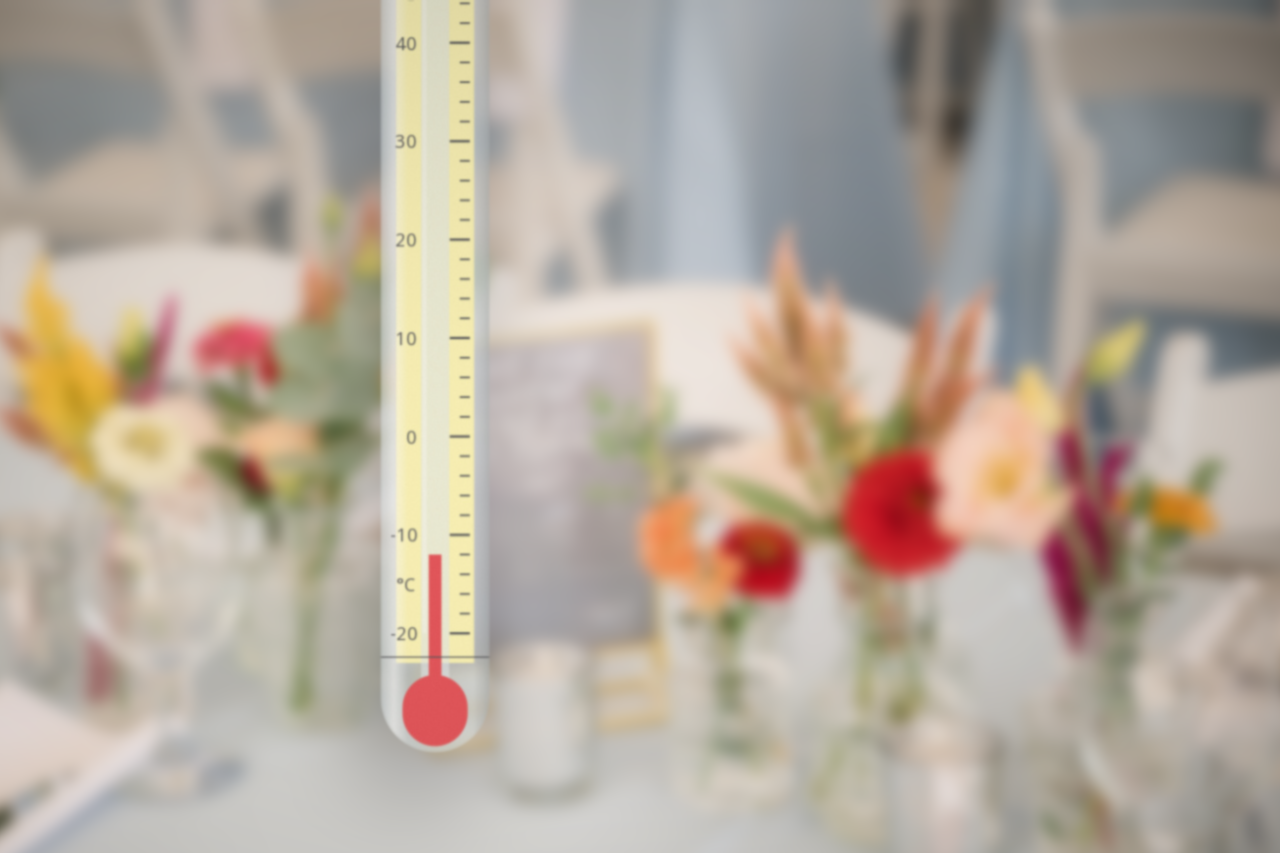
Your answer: {"value": -12, "unit": "°C"}
